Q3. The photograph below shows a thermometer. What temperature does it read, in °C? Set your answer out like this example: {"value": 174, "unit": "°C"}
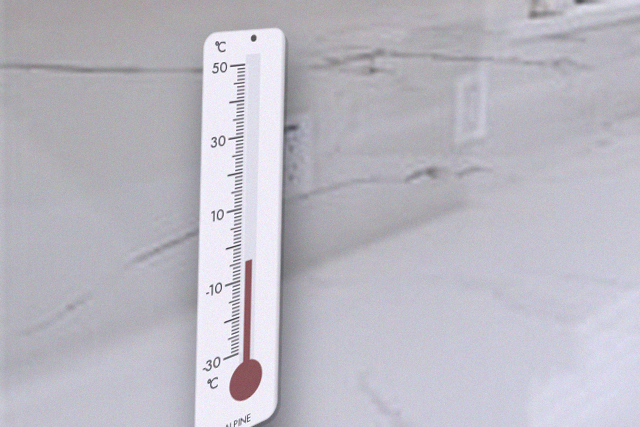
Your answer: {"value": -5, "unit": "°C"}
